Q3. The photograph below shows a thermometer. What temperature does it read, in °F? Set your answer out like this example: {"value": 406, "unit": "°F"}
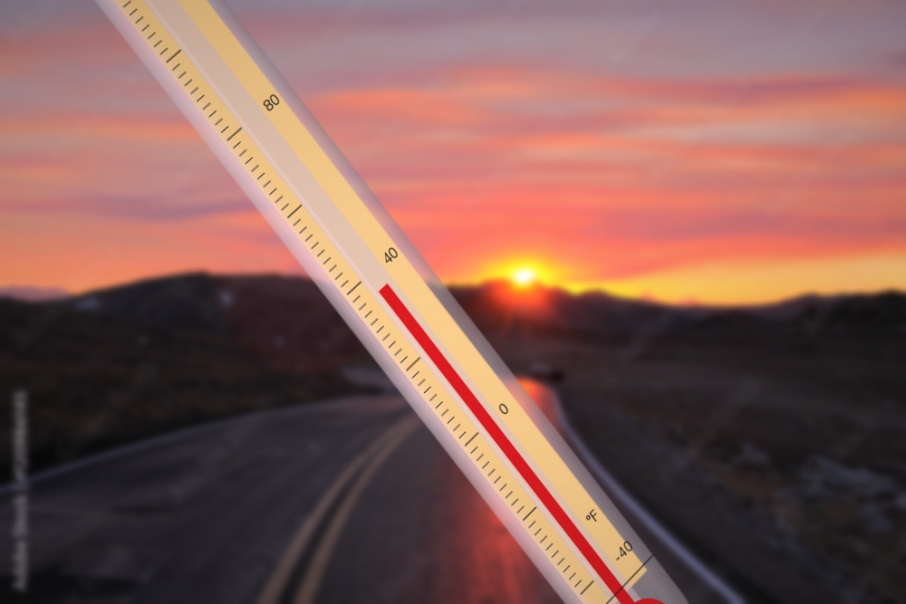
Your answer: {"value": 36, "unit": "°F"}
